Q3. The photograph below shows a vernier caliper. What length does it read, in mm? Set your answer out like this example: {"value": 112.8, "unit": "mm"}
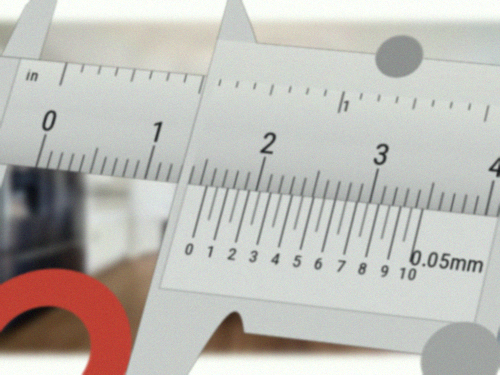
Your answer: {"value": 15.6, "unit": "mm"}
